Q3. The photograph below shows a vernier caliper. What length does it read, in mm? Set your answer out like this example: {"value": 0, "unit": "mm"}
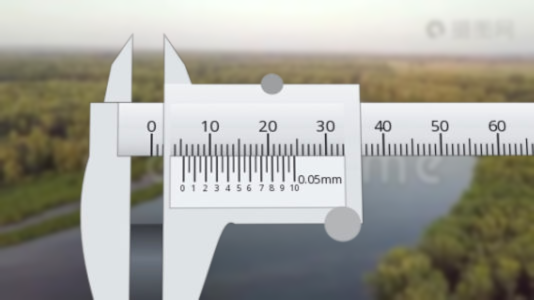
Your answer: {"value": 5.5, "unit": "mm"}
